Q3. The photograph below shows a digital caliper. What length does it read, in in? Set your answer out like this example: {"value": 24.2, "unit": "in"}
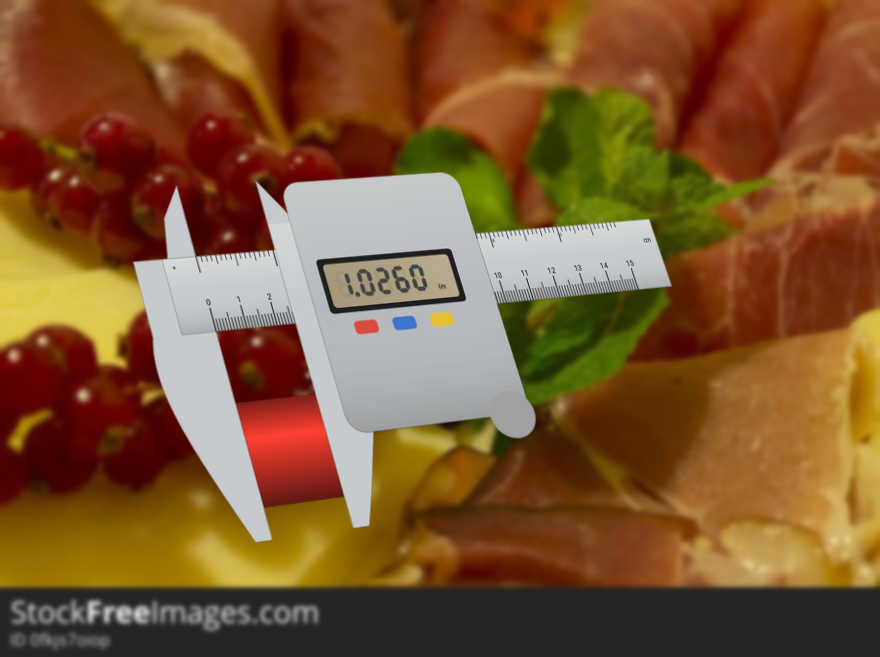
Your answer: {"value": 1.0260, "unit": "in"}
